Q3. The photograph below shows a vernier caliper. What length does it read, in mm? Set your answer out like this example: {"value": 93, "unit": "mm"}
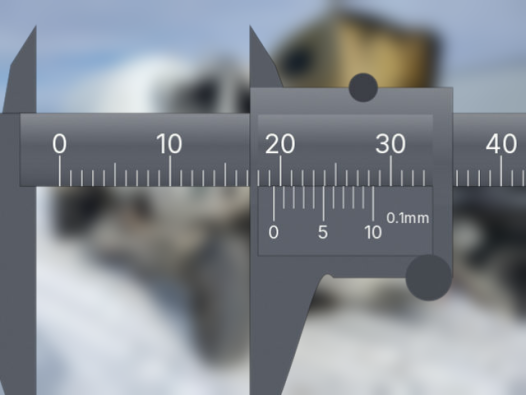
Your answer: {"value": 19.4, "unit": "mm"}
